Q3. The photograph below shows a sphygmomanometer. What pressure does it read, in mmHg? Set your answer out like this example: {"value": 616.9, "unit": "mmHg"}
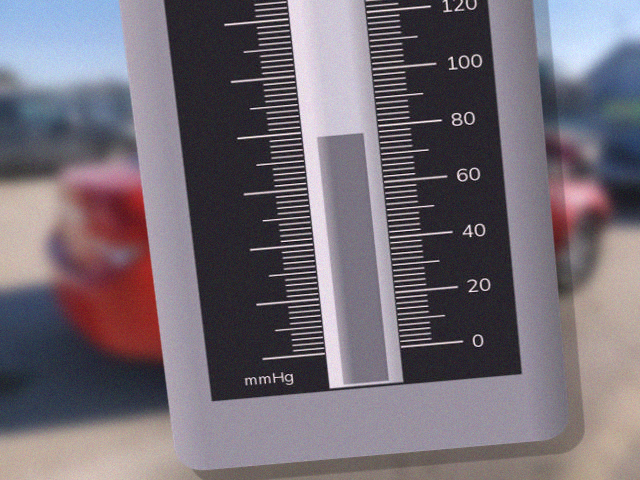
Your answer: {"value": 78, "unit": "mmHg"}
